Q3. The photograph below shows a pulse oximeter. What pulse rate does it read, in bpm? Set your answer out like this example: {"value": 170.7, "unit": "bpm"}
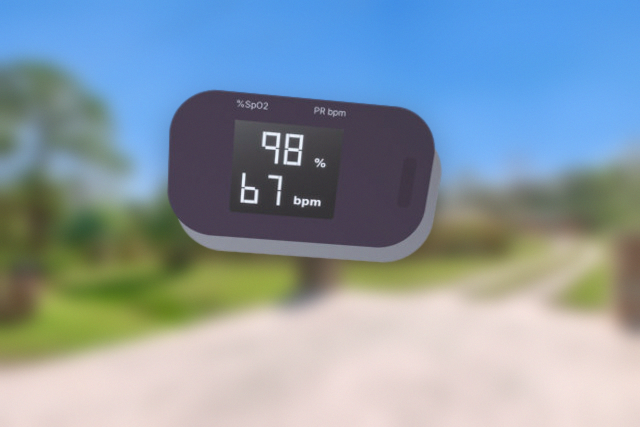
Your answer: {"value": 67, "unit": "bpm"}
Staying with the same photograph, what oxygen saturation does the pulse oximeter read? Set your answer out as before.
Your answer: {"value": 98, "unit": "%"}
